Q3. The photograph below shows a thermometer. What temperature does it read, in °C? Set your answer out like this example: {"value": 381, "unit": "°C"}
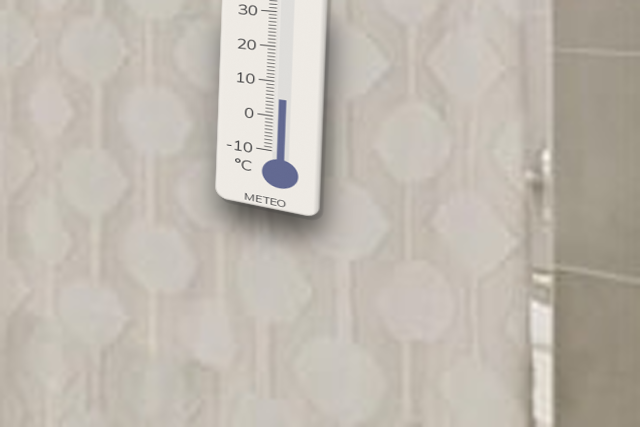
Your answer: {"value": 5, "unit": "°C"}
